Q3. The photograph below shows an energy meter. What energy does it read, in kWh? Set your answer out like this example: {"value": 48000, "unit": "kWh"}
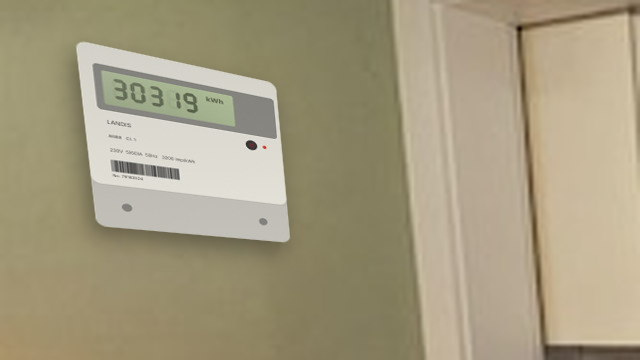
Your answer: {"value": 30319, "unit": "kWh"}
